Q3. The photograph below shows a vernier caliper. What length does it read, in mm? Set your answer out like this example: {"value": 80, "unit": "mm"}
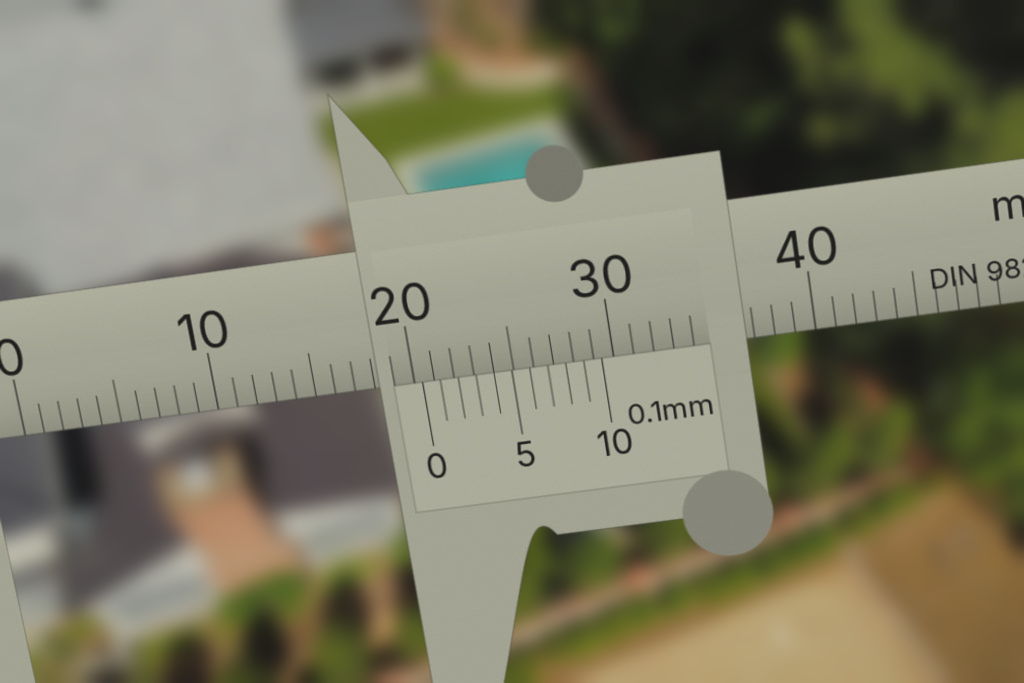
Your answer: {"value": 20.4, "unit": "mm"}
